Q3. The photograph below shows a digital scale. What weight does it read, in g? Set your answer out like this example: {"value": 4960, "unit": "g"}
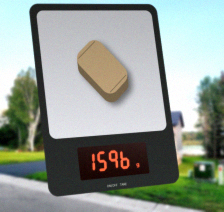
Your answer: {"value": 1596, "unit": "g"}
